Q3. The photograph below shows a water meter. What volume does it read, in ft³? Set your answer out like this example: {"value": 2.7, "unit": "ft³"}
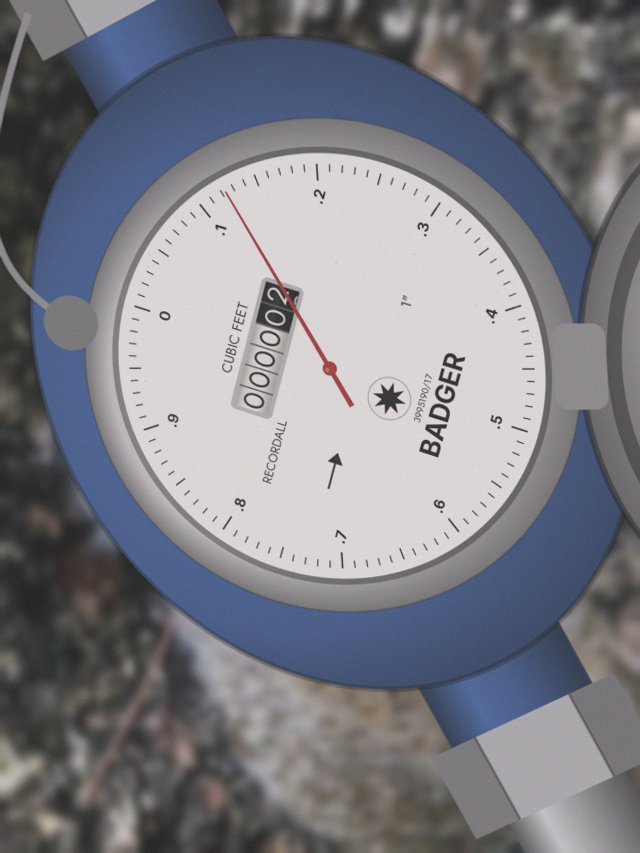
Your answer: {"value": 2.12, "unit": "ft³"}
